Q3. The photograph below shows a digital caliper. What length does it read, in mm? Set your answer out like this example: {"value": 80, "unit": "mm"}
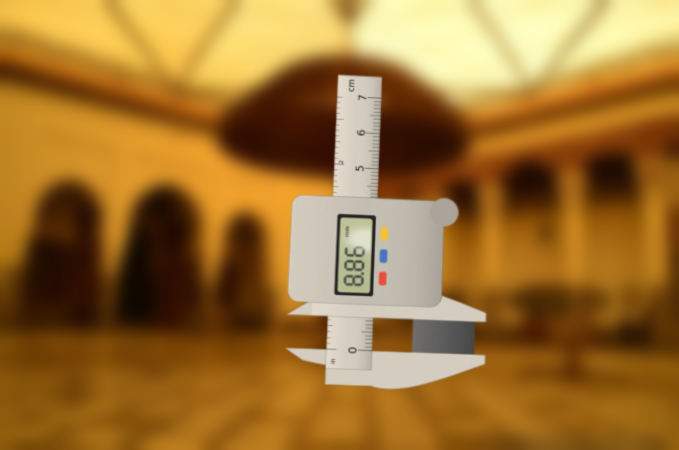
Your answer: {"value": 8.86, "unit": "mm"}
